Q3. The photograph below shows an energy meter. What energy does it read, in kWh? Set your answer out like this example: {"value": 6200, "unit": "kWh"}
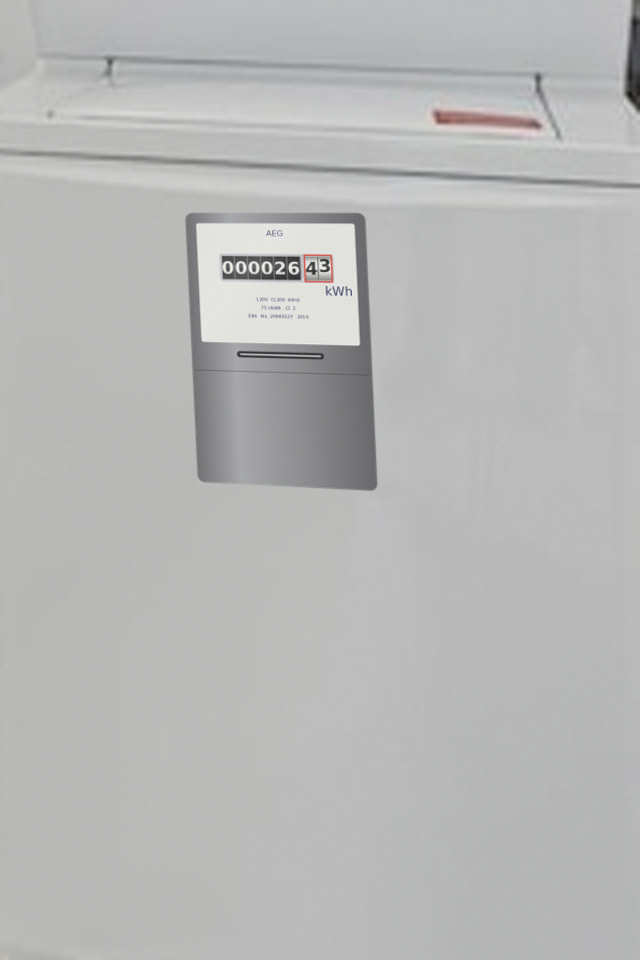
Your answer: {"value": 26.43, "unit": "kWh"}
